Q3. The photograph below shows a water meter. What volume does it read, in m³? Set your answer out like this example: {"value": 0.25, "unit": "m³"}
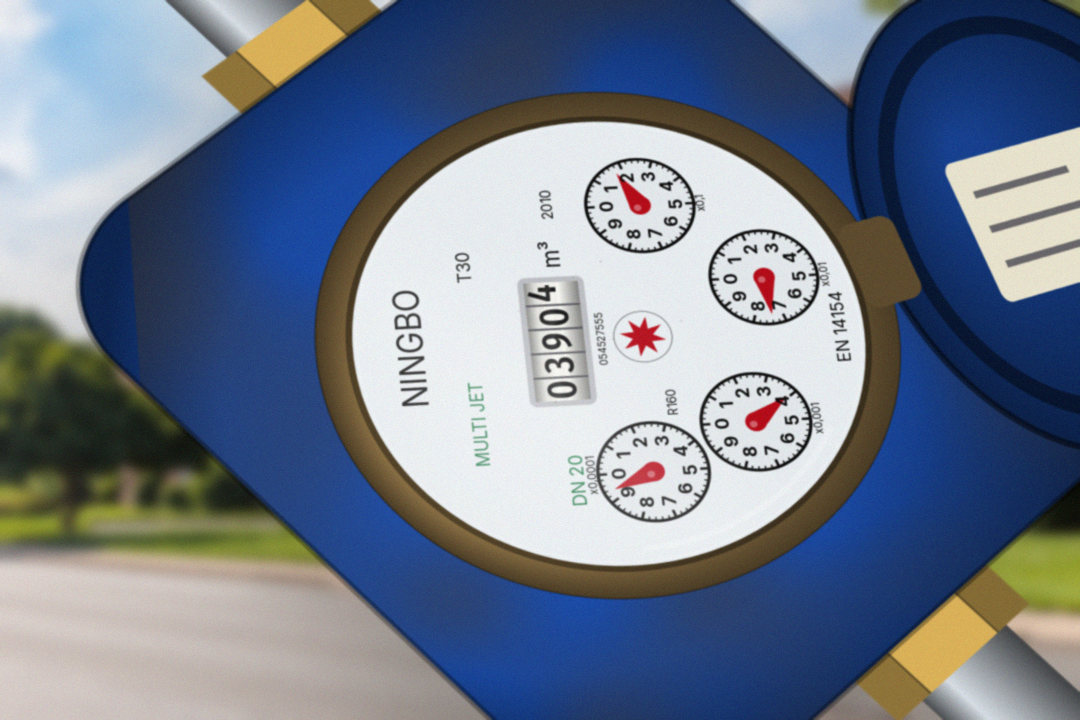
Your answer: {"value": 3904.1739, "unit": "m³"}
